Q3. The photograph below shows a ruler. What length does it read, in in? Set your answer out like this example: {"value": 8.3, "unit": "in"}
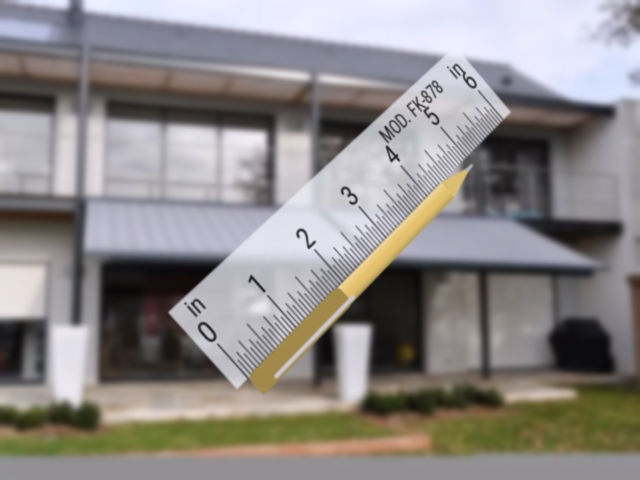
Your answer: {"value": 5, "unit": "in"}
